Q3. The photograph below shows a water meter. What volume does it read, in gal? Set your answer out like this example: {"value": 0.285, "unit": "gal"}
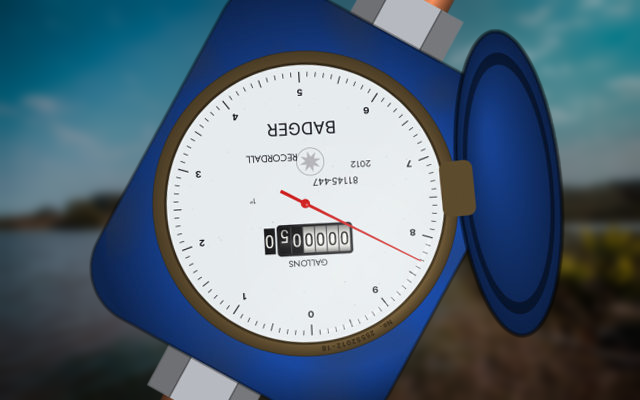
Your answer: {"value": 48.3, "unit": "gal"}
